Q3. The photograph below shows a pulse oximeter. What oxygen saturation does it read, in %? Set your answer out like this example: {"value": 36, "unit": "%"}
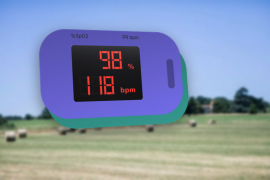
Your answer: {"value": 98, "unit": "%"}
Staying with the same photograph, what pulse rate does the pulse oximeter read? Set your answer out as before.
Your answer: {"value": 118, "unit": "bpm"}
